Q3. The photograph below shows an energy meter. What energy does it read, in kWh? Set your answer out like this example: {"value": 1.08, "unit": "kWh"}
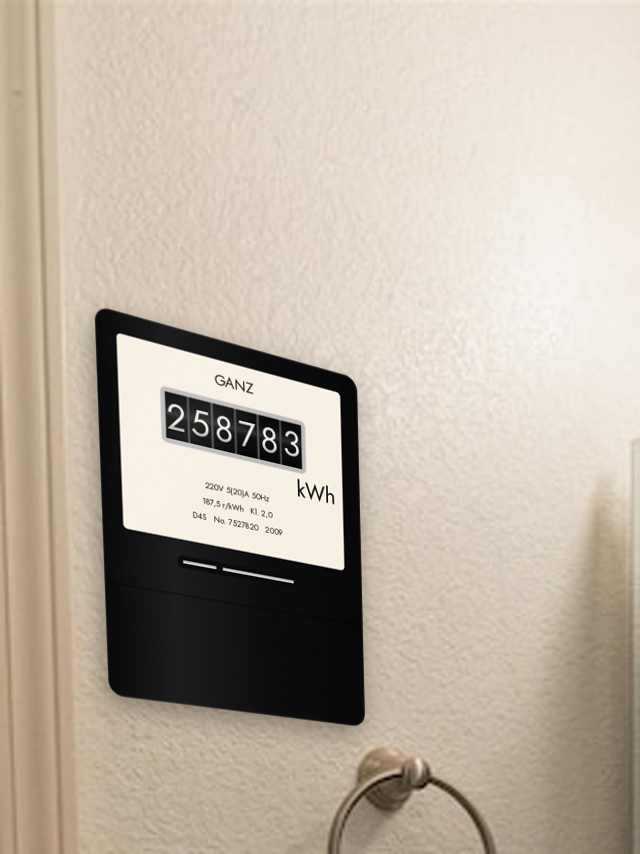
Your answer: {"value": 258783, "unit": "kWh"}
